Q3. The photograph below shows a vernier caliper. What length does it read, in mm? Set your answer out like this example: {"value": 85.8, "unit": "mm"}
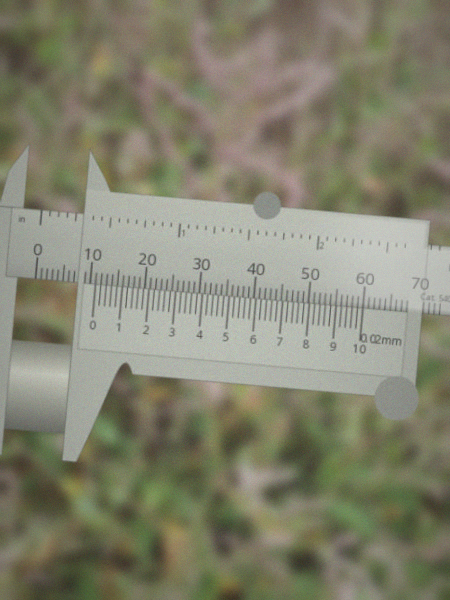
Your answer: {"value": 11.0, "unit": "mm"}
